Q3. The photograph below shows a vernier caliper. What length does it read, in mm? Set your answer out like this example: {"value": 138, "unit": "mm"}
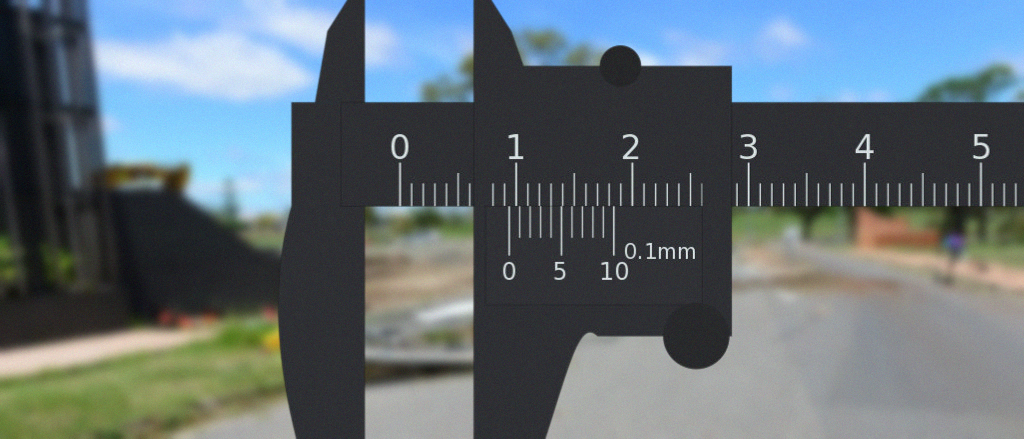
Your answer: {"value": 9.4, "unit": "mm"}
